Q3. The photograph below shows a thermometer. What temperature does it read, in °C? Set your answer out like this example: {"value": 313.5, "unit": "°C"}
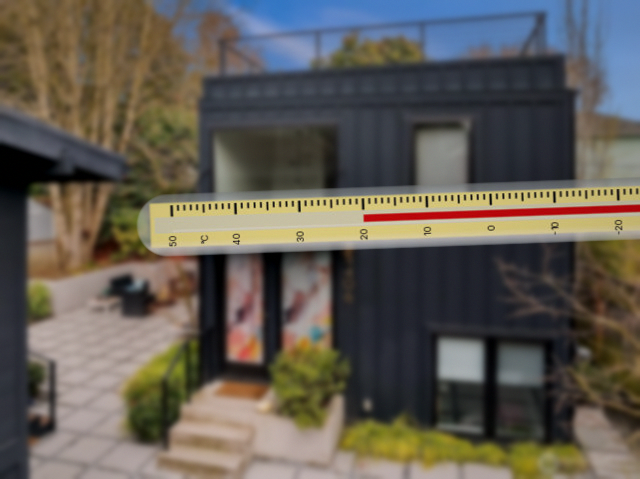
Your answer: {"value": 20, "unit": "°C"}
